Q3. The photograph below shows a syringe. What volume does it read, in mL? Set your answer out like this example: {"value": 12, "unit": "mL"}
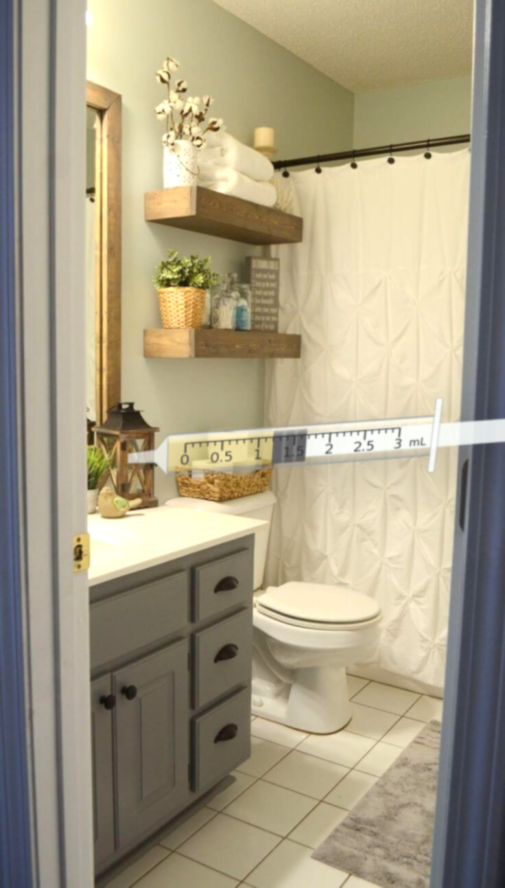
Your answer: {"value": 1.2, "unit": "mL"}
